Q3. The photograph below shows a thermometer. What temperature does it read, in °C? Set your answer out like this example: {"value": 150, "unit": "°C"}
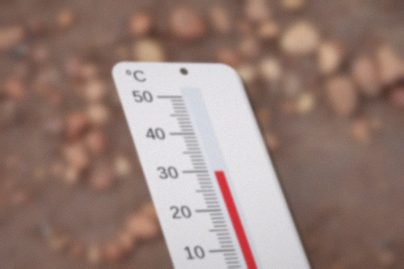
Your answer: {"value": 30, "unit": "°C"}
